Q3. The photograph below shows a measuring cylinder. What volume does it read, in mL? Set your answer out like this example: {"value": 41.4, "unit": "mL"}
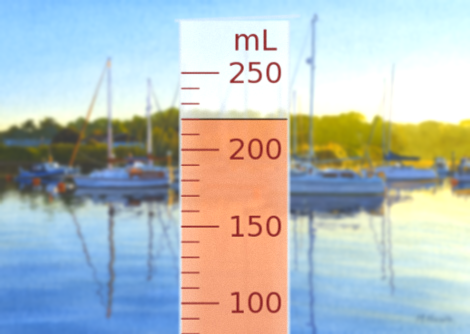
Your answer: {"value": 220, "unit": "mL"}
